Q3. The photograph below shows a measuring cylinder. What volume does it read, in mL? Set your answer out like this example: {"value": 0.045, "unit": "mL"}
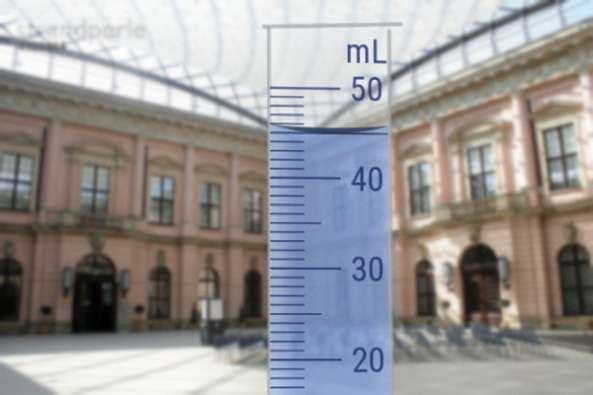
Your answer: {"value": 45, "unit": "mL"}
